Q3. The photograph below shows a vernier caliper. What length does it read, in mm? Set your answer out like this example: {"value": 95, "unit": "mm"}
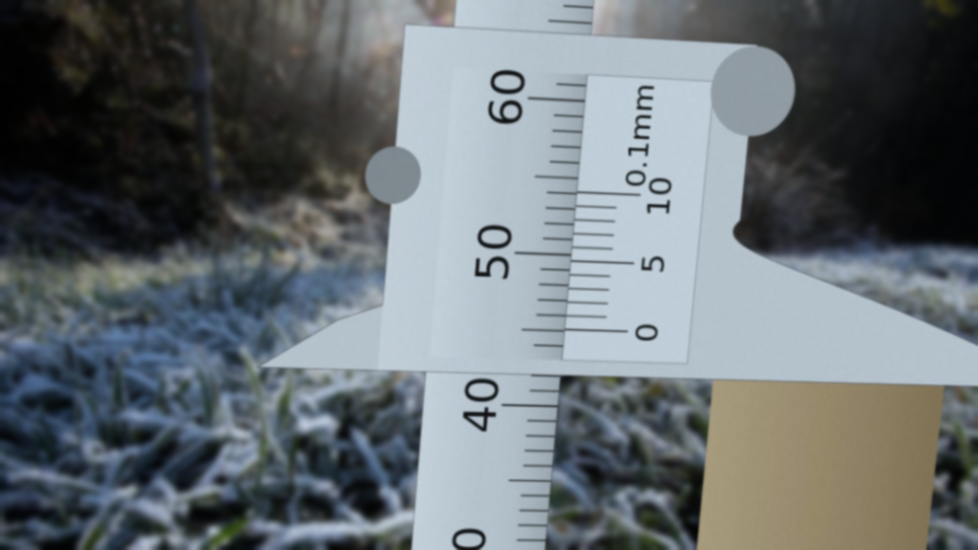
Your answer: {"value": 45.1, "unit": "mm"}
